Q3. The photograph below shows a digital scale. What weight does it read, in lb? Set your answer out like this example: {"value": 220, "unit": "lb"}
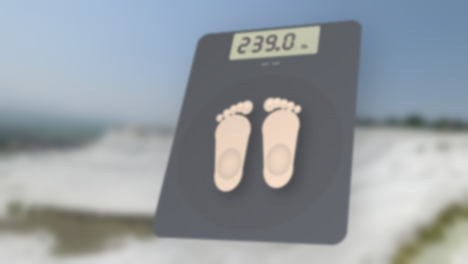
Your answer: {"value": 239.0, "unit": "lb"}
